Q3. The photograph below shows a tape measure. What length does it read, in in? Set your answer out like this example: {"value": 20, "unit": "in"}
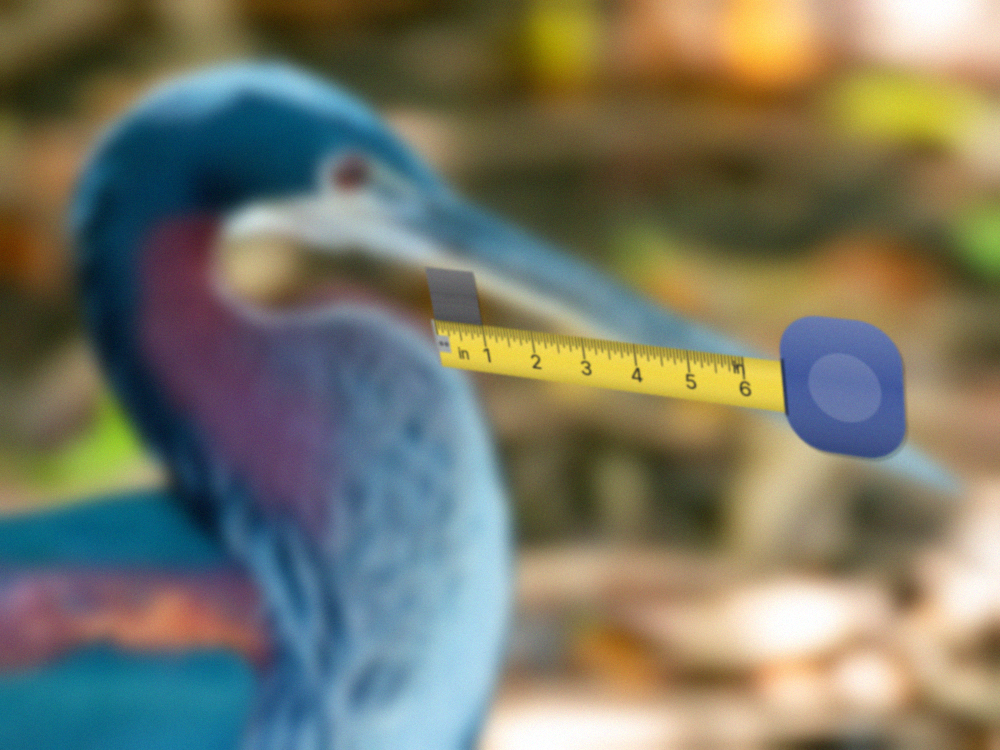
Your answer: {"value": 1, "unit": "in"}
